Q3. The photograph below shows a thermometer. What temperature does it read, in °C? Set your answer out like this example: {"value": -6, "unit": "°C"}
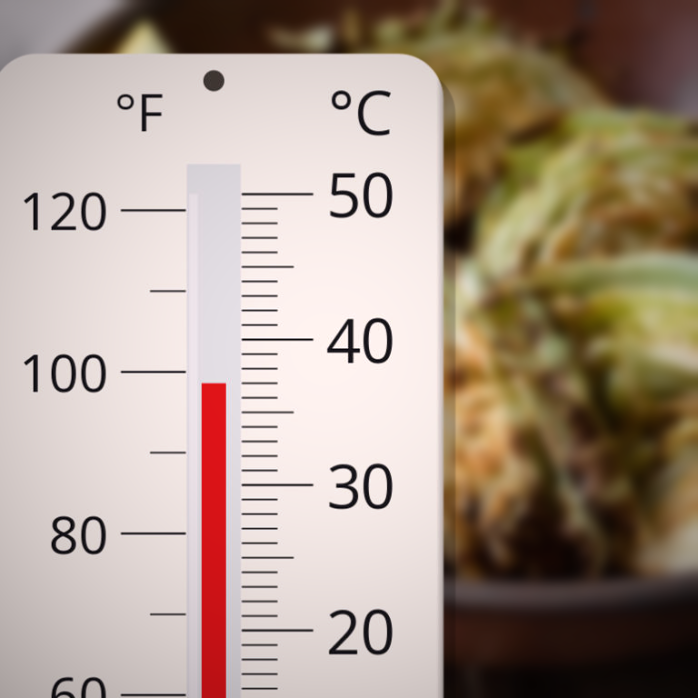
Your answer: {"value": 37, "unit": "°C"}
